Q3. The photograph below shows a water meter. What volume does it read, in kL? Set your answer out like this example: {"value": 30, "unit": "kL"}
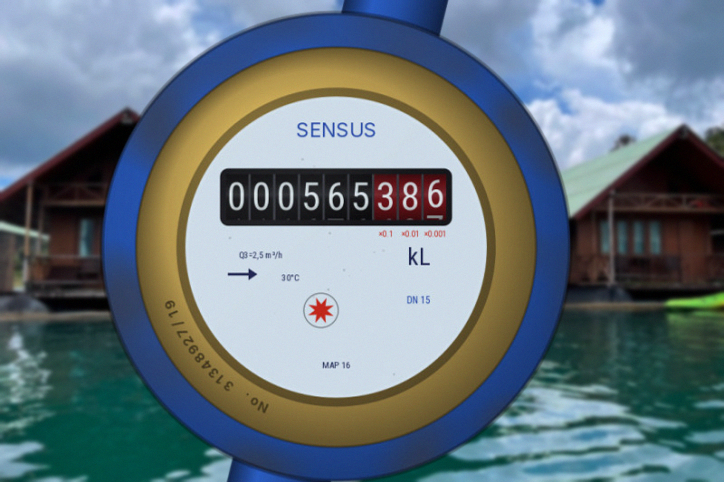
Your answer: {"value": 565.386, "unit": "kL"}
